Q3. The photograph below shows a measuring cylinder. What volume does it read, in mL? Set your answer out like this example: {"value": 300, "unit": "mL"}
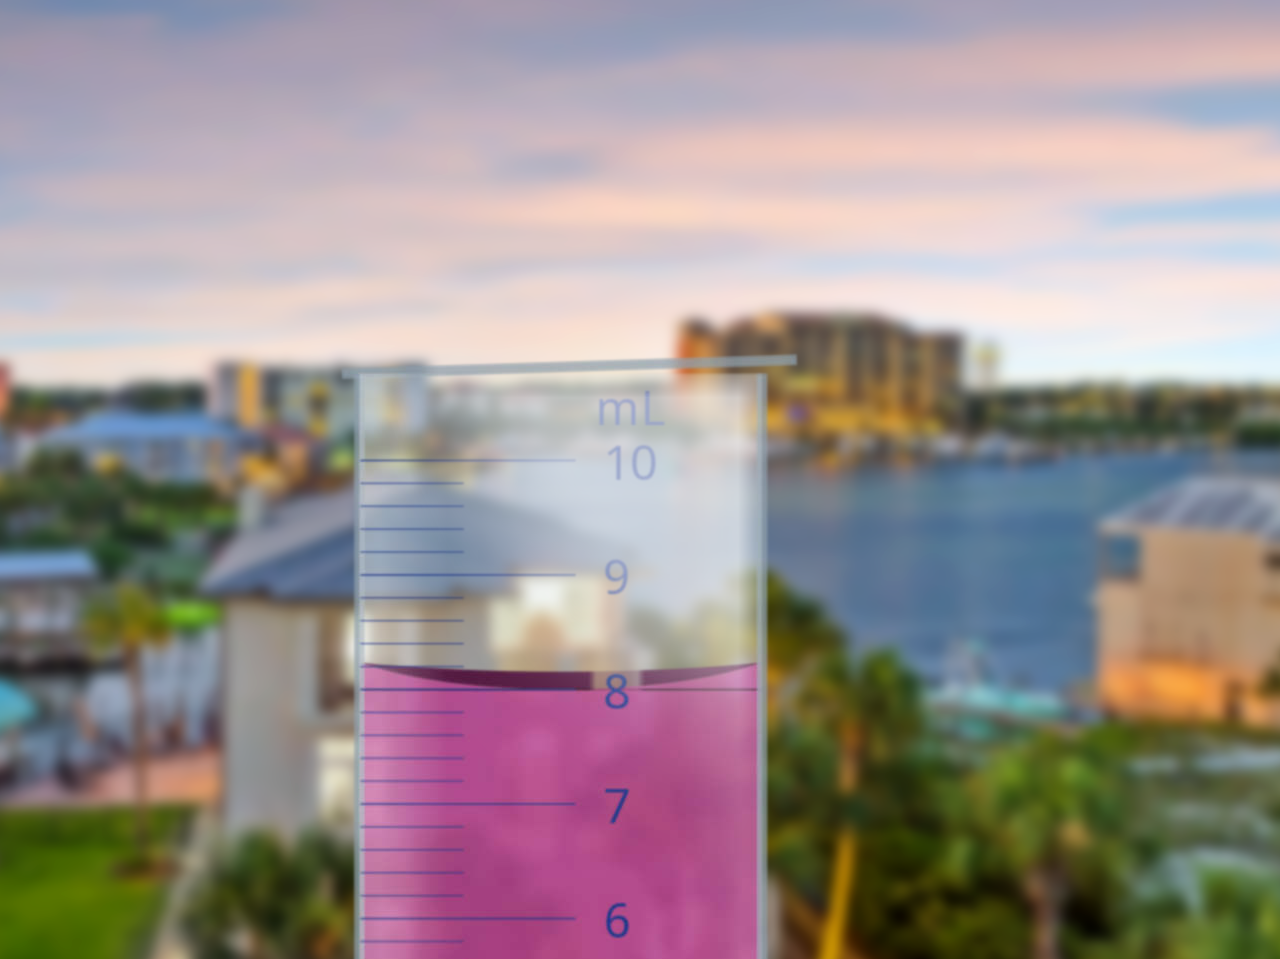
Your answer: {"value": 8, "unit": "mL"}
